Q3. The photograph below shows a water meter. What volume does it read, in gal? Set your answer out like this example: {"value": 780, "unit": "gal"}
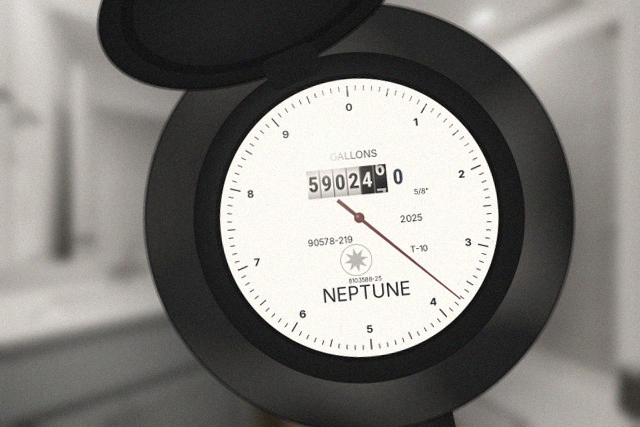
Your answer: {"value": 5902463.7, "unit": "gal"}
